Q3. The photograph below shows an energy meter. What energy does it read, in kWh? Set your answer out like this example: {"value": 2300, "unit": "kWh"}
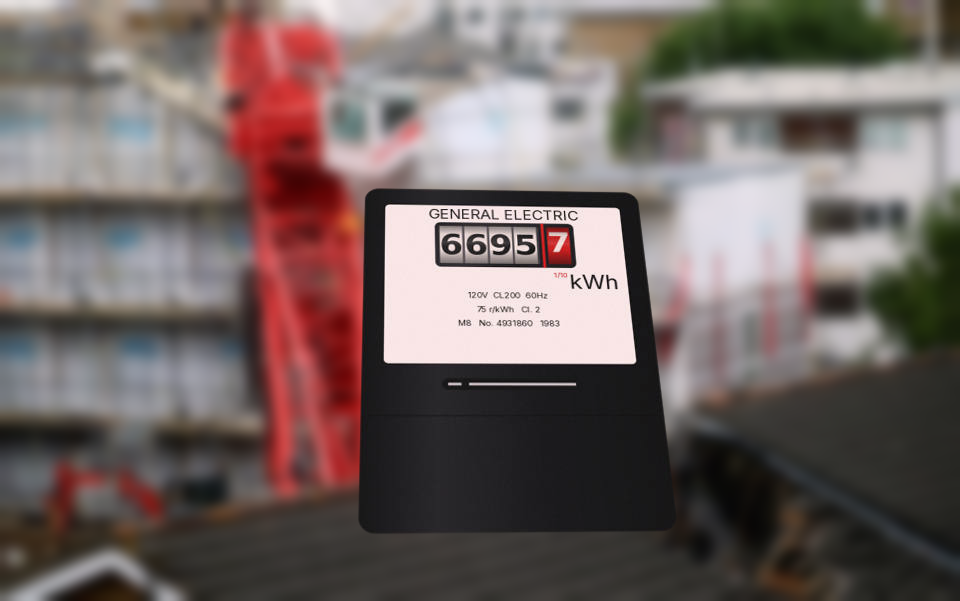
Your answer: {"value": 6695.7, "unit": "kWh"}
